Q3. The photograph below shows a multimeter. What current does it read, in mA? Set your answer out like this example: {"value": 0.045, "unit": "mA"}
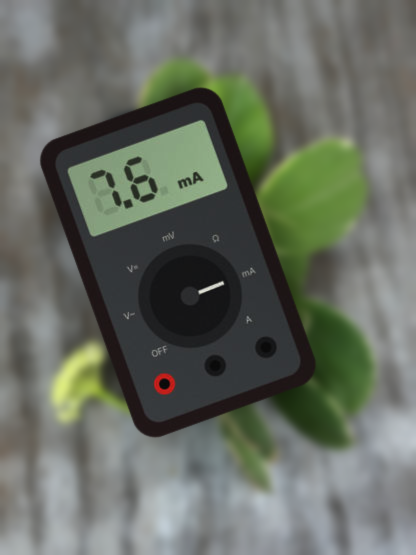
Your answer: {"value": 7.6, "unit": "mA"}
